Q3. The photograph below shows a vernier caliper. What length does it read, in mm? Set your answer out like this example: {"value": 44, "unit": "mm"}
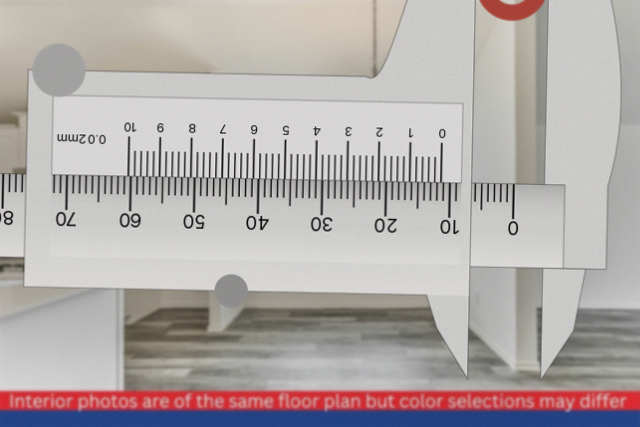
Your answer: {"value": 11.4, "unit": "mm"}
